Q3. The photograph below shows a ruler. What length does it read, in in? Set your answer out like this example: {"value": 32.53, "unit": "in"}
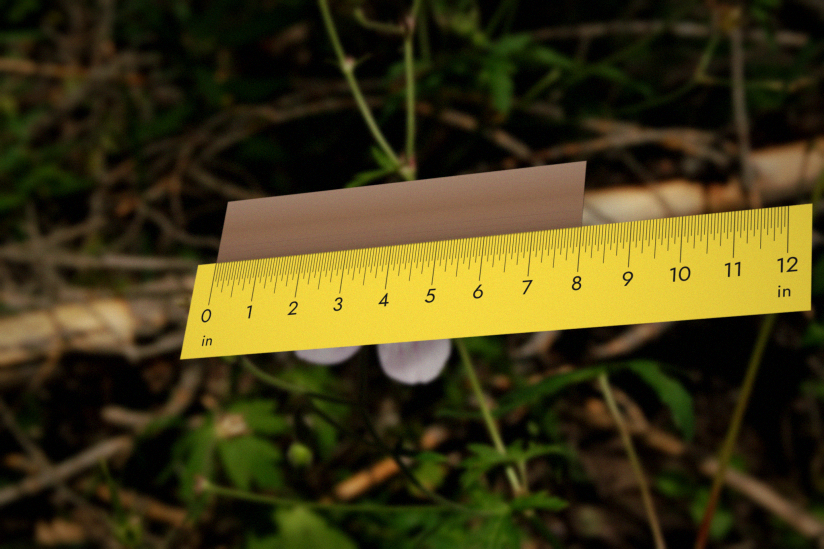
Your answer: {"value": 8, "unit": "in"}
